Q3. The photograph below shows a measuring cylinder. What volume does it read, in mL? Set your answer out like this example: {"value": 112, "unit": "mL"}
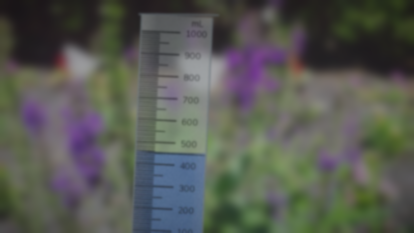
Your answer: {"value": 450, "unit": "mL"}
